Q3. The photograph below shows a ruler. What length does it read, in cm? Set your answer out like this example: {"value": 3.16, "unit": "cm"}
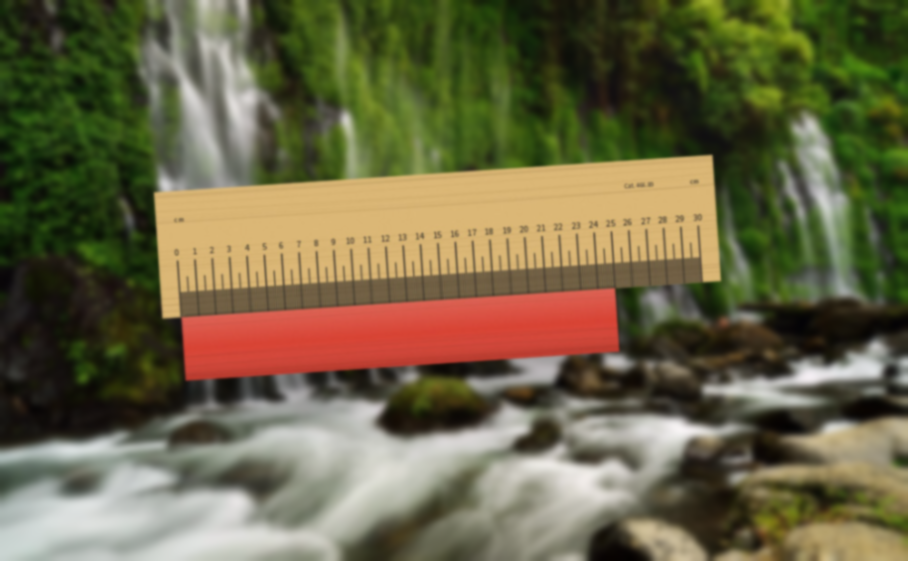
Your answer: {"value": 25, "unit": "cm"}
